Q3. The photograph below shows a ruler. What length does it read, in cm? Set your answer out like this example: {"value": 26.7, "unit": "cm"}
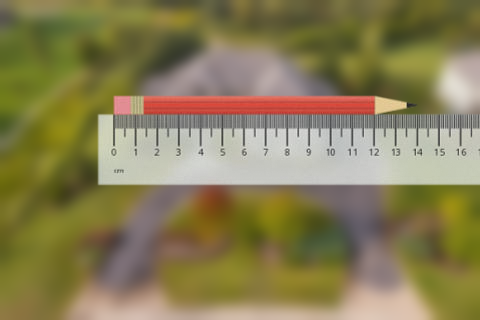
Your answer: {"value": 14, "unit": "cm"}
